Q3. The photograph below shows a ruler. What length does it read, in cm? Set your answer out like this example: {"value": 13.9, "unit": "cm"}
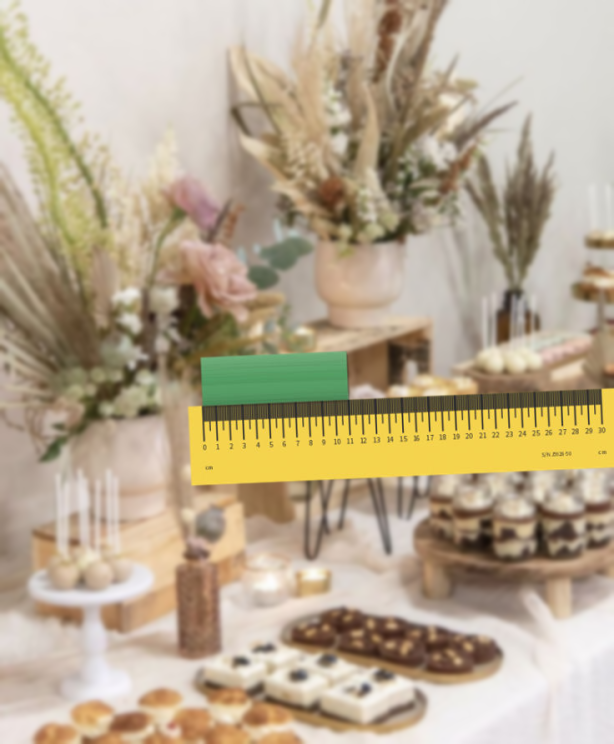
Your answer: {"value": 11, "unit": "cm"}
